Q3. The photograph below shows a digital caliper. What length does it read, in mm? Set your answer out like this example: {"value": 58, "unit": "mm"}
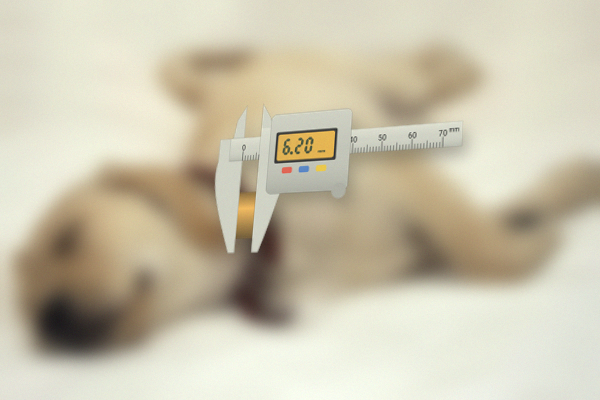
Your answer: {"value": 6.20, "unit": "mm"}
